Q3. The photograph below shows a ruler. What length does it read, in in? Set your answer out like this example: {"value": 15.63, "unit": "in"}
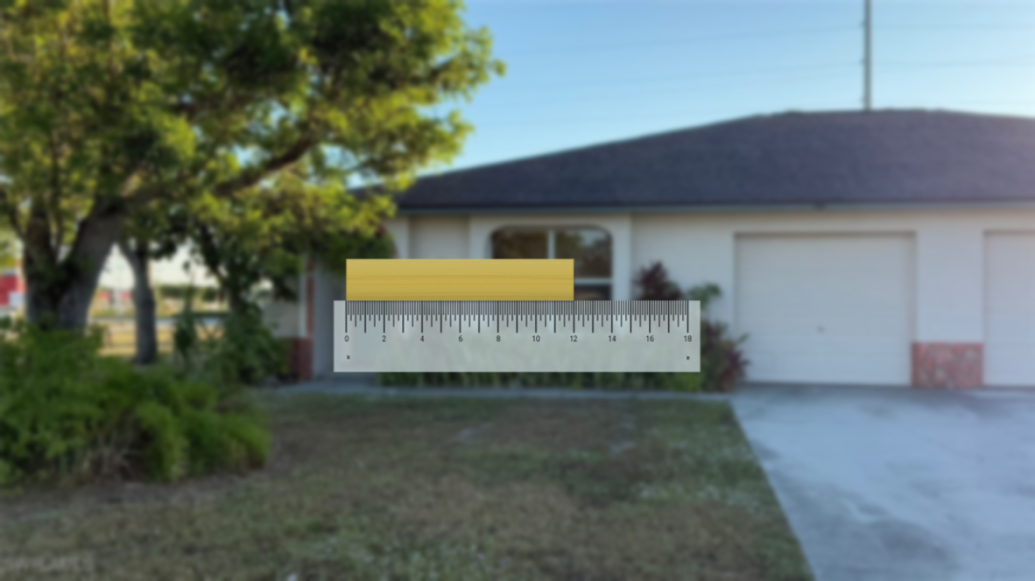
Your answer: {"value": 12, "unit": "in"}
